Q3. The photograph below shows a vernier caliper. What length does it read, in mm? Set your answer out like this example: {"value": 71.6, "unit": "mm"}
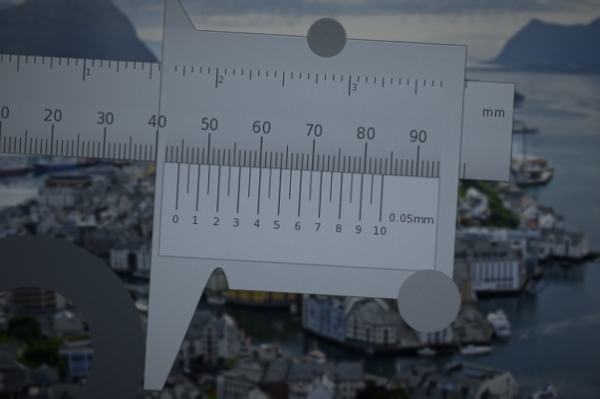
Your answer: {"value": 44.5, "unit": "mm"}
